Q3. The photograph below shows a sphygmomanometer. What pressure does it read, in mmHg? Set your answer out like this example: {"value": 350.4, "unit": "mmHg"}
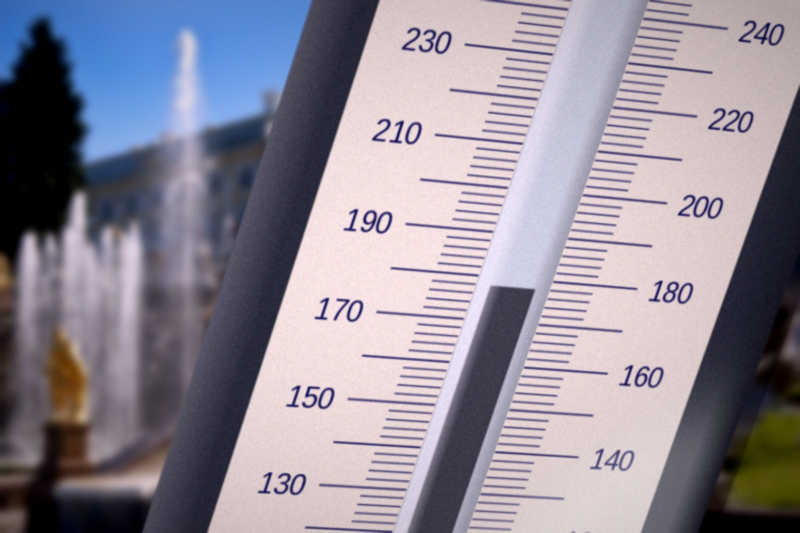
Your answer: {"value": 178, "unit": "mmHg"}
